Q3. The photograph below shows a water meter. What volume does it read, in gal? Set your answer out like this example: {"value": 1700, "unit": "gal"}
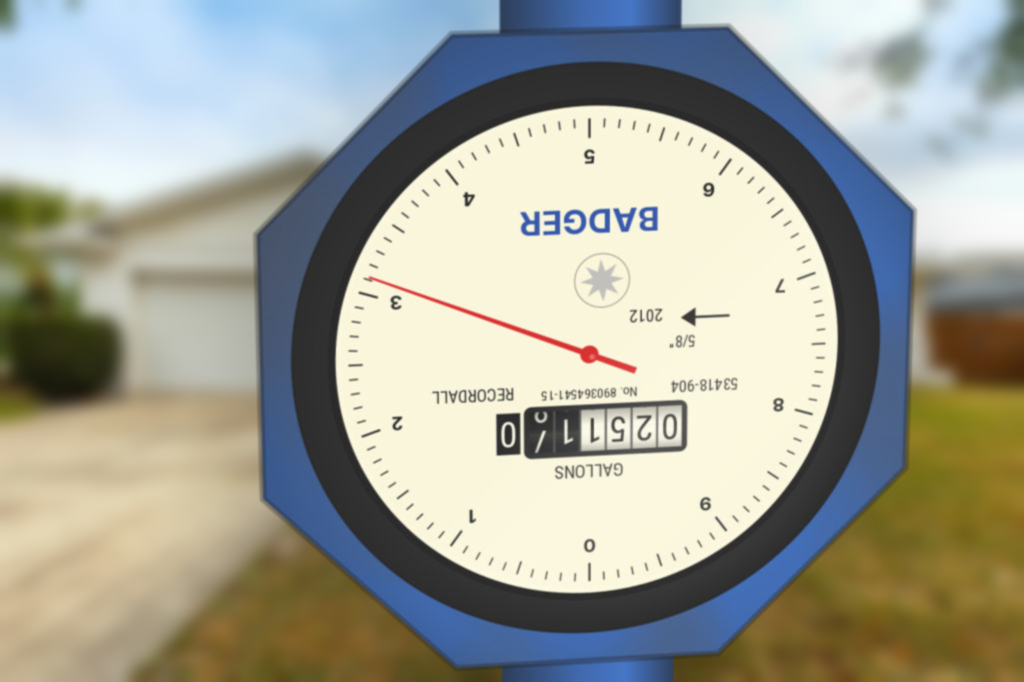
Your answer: {"value": 251173.1, "unit": "gal"}
